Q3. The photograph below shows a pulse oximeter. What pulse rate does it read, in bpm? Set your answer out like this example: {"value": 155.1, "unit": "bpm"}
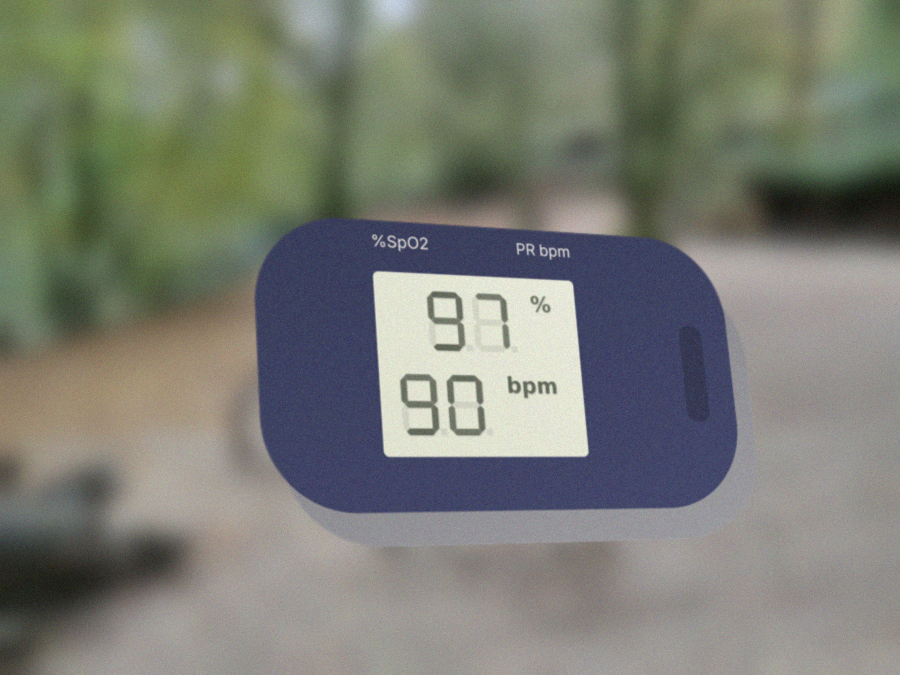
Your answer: {"value": 90, "unit": "bpm"}
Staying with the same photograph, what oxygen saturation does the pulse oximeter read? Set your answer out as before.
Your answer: {"value": 97, "unit": "%"}
